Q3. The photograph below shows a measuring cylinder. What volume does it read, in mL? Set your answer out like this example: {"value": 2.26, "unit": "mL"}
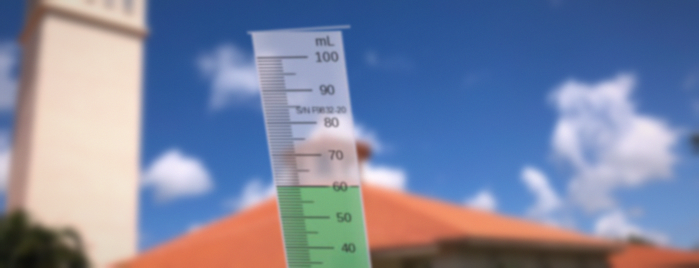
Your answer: {"value": 60, "unit": "mL"}
